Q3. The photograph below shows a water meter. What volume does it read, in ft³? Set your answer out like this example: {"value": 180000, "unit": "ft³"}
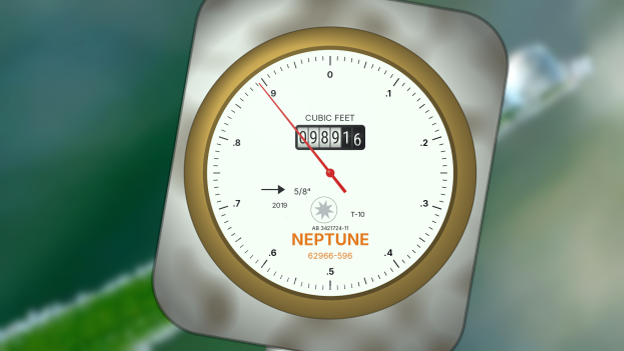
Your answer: {"value": 98915.89, "unit": "ft³"}
